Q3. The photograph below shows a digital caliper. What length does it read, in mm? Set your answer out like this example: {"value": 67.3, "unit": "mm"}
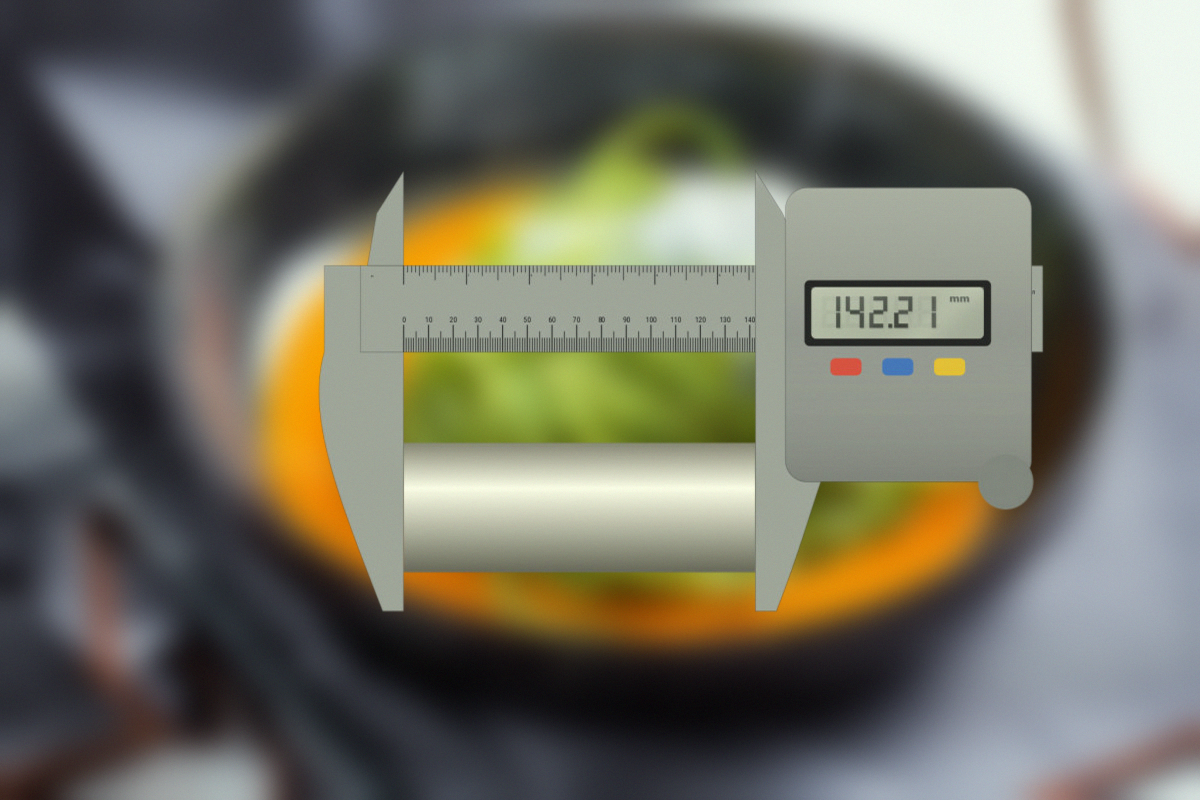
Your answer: {"value": 142.21, "unit": "mm"}
